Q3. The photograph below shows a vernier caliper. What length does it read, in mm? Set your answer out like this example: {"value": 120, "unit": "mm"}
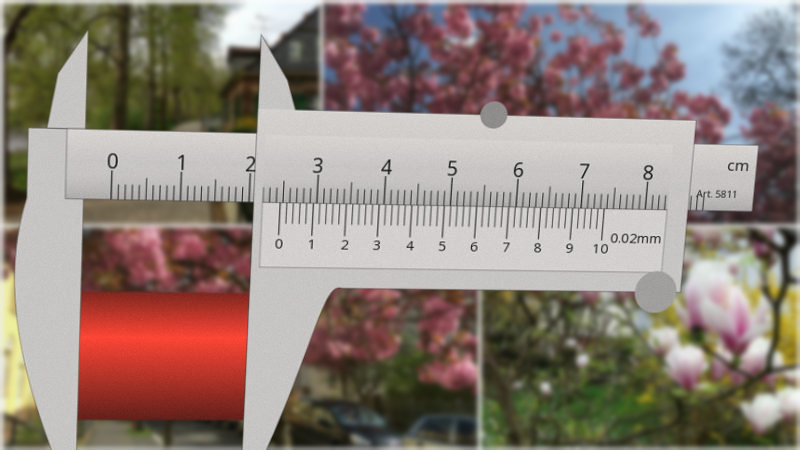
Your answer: {"value": 24.6, "unit": "mm"}
